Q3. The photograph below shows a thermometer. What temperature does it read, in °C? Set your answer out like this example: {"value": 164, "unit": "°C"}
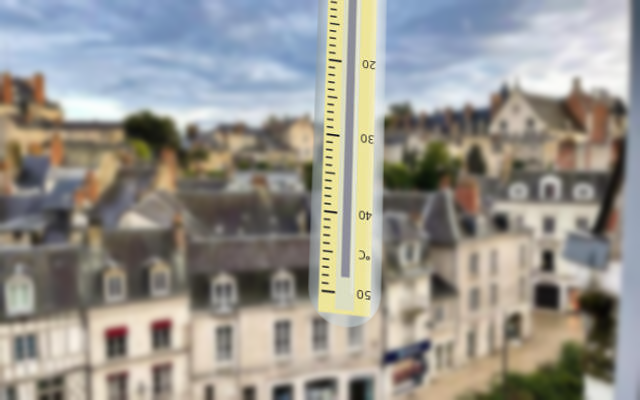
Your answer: {"value": 48, "unit": "°C"}
